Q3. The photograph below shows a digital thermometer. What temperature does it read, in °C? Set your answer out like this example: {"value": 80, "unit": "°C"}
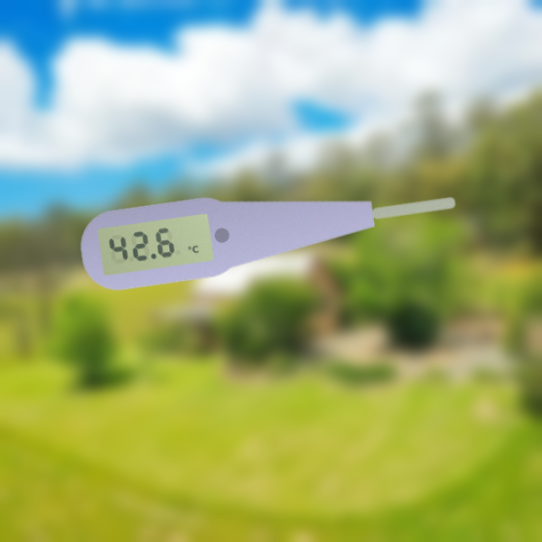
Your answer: {"value": 42.6, "unit": "°C"}
